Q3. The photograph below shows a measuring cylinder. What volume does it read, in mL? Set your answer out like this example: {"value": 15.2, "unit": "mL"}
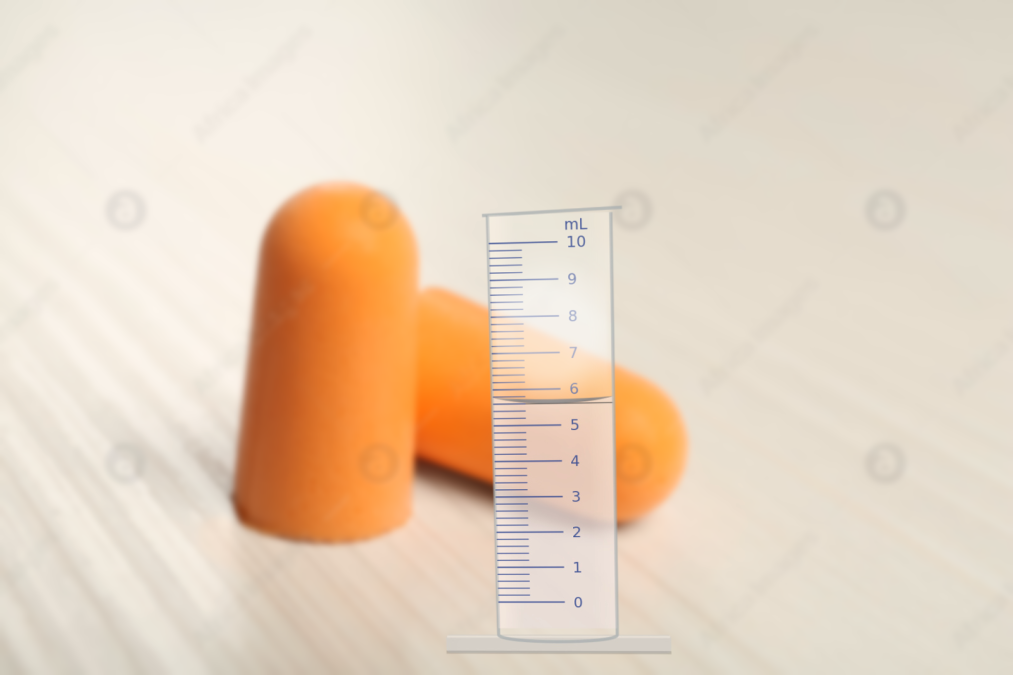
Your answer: {"value": 5.6, "unit": "mL"}
